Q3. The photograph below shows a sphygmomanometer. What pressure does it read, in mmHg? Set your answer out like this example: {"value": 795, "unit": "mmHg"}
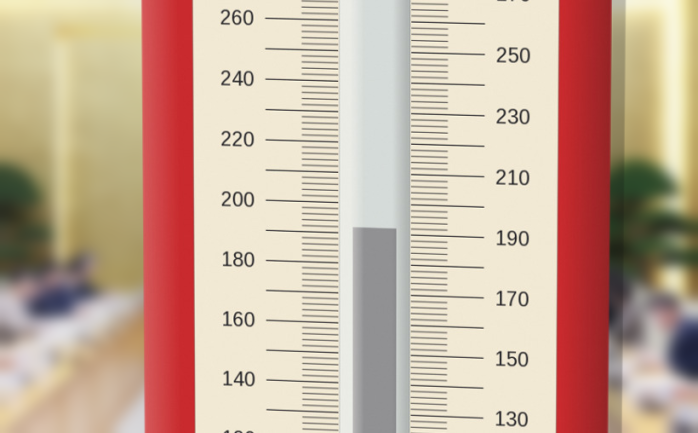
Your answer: {"value": 192, "unit": "mmHg"}
